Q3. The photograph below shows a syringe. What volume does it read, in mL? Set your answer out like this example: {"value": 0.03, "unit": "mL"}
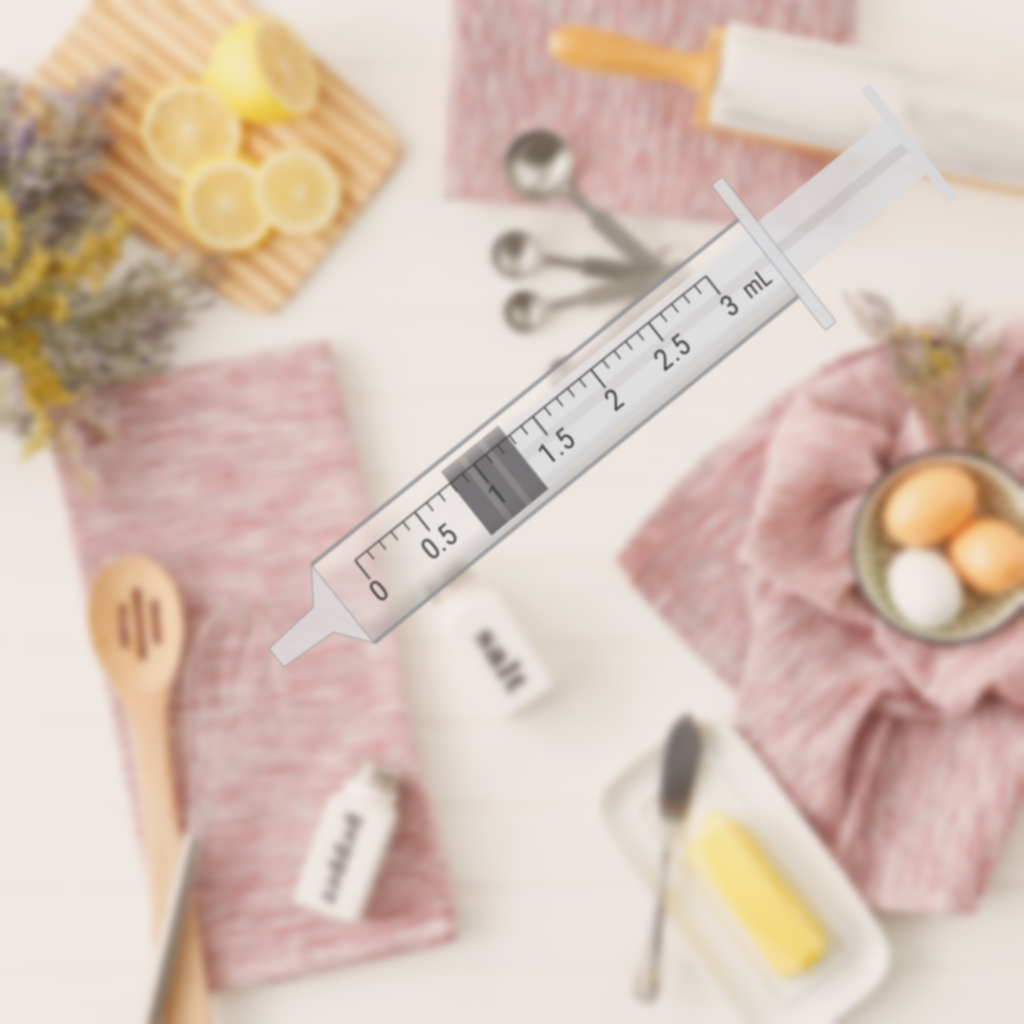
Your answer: {"value": 0.8, "unit": "mL"}
